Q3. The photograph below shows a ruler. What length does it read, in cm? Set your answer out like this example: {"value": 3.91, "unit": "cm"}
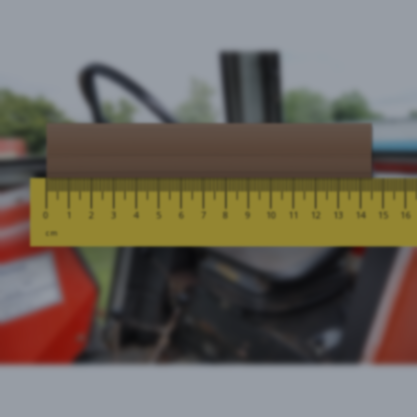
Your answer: {"value": 14.5, "unit": "cm"}
